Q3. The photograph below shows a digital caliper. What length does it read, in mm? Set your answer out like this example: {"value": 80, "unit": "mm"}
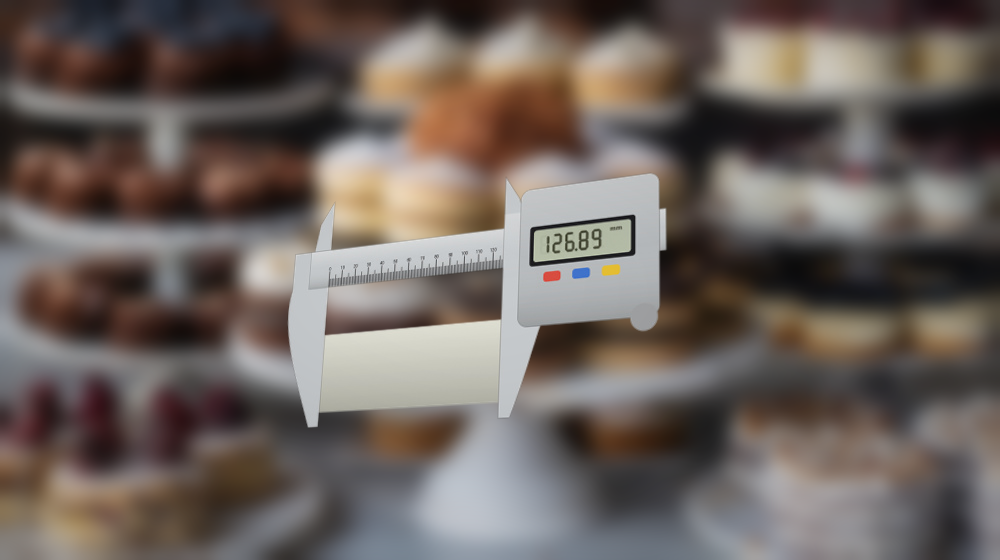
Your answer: {"value": 126.89, "unit": "mm"}
